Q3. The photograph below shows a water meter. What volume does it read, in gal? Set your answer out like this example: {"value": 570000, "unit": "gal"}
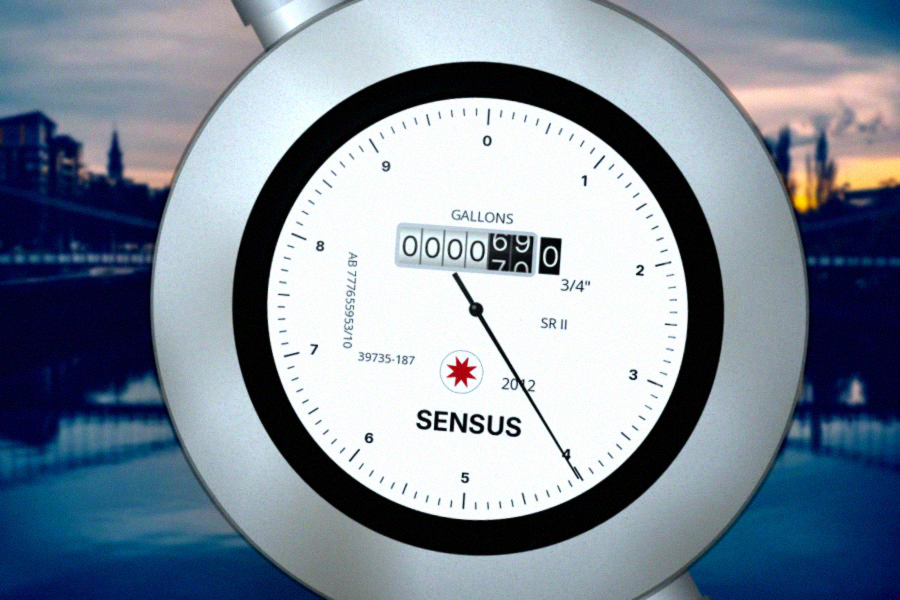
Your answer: {"value": 694.0, "unit": "gal"}
